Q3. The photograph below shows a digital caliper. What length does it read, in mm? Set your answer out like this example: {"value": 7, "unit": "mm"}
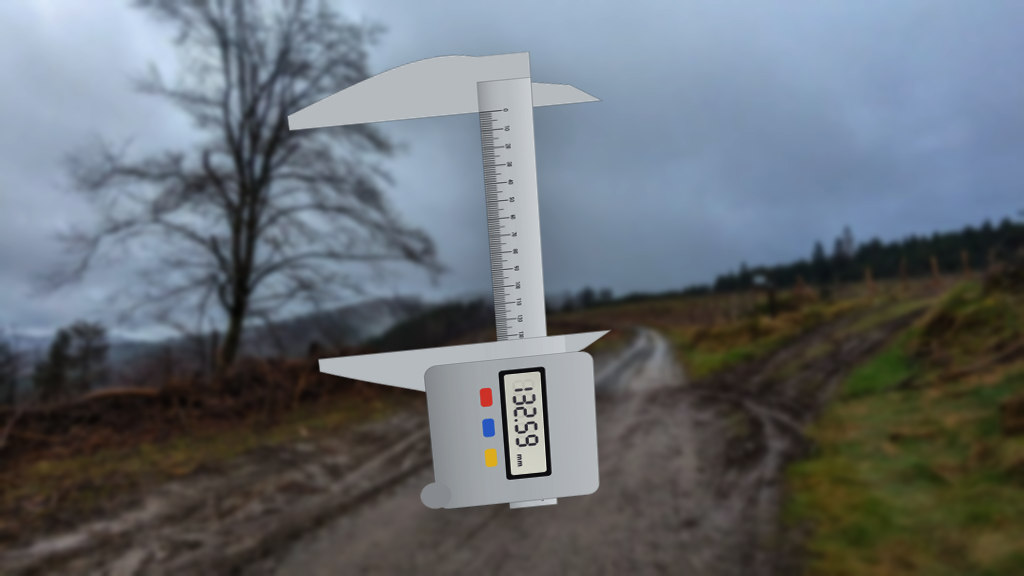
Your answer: {"value": 132.59, "unit": "mm"}
